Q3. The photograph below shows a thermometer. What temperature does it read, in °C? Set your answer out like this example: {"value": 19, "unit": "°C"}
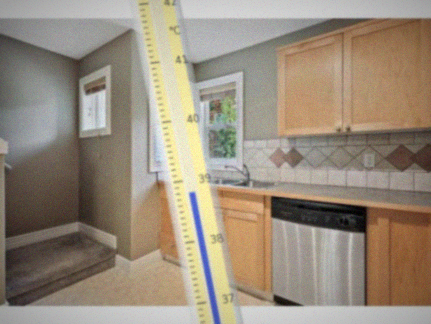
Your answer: {"value": 38.8, "unit": "°C"}
